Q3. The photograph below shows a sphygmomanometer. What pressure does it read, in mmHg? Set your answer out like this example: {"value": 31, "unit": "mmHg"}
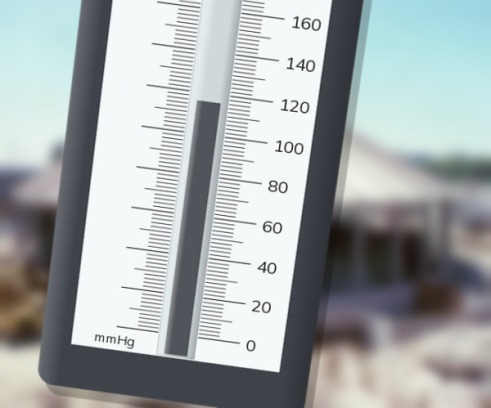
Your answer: {"value": 116, "unit": "mmHg"}
